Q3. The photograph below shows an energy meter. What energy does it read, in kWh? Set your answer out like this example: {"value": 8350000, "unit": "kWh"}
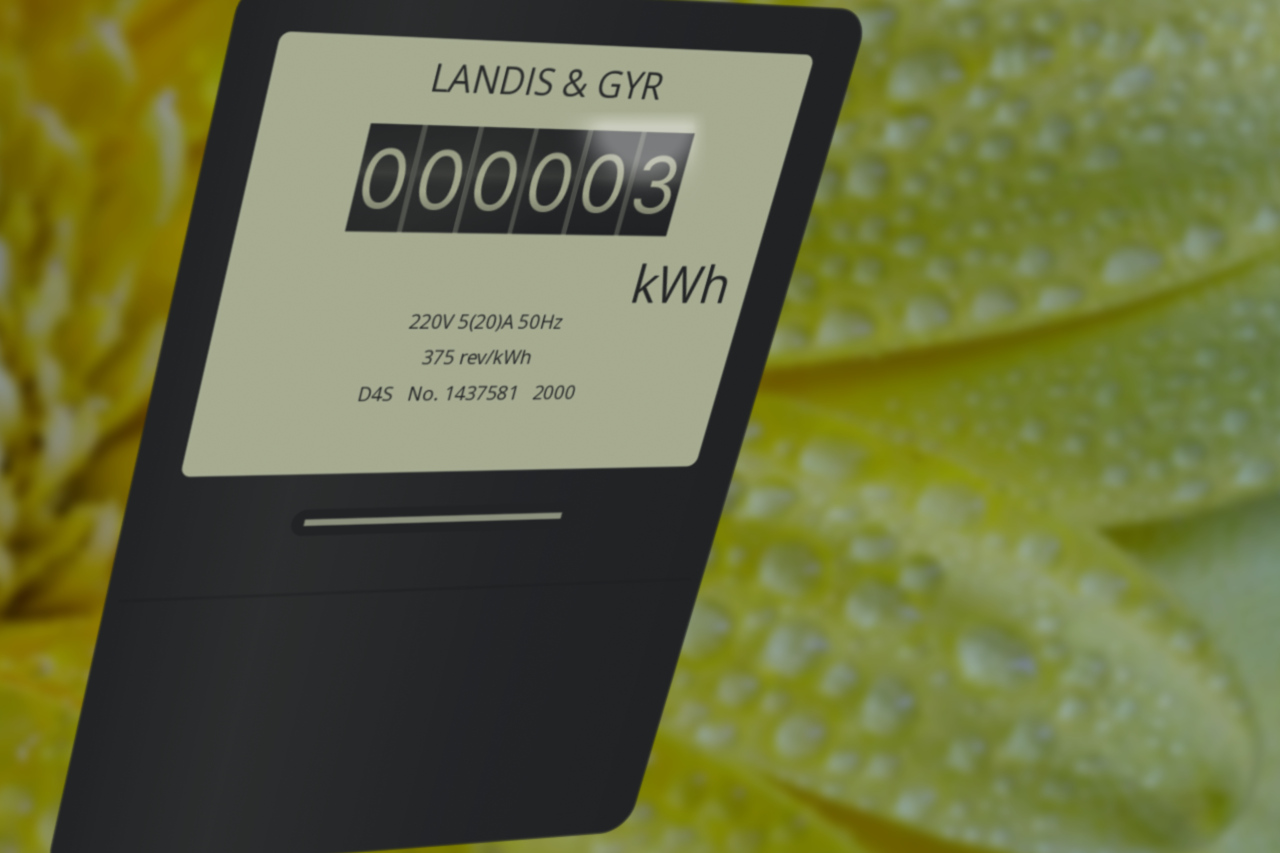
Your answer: {"value": 3, "unit": "kWh"}
